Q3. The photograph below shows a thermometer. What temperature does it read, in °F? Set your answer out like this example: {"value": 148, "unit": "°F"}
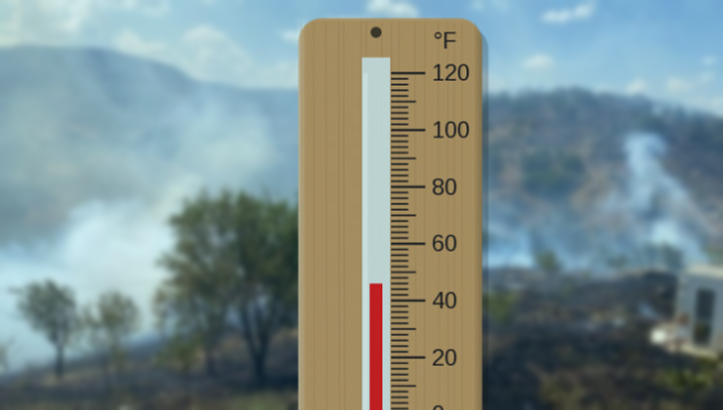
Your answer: {"value": 46, "unit": "°F"}
